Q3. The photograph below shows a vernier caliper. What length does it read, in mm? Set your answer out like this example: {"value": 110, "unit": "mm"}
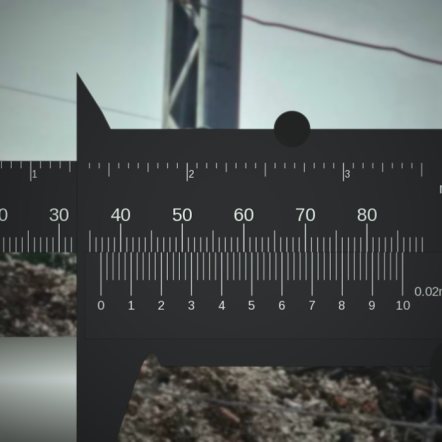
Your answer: {"value": 36.8, "unit": "mm"}
